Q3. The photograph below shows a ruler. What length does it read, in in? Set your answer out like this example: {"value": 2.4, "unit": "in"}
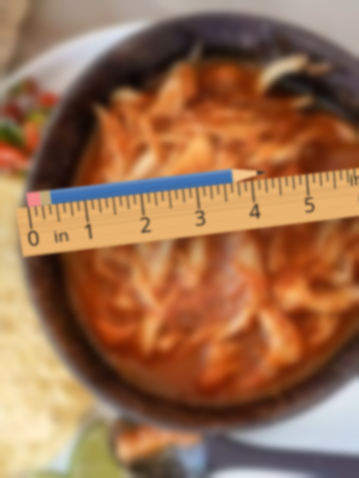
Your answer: {"value": 4.25, "unit": "in"}
